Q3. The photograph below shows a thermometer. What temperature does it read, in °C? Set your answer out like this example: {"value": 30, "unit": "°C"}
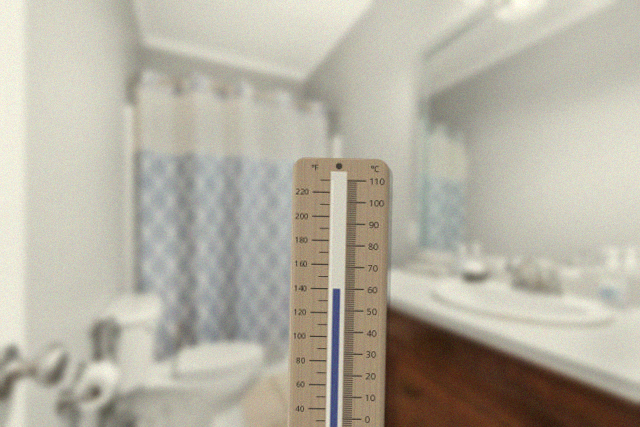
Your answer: {"value": 60, "unit": "°C"}
